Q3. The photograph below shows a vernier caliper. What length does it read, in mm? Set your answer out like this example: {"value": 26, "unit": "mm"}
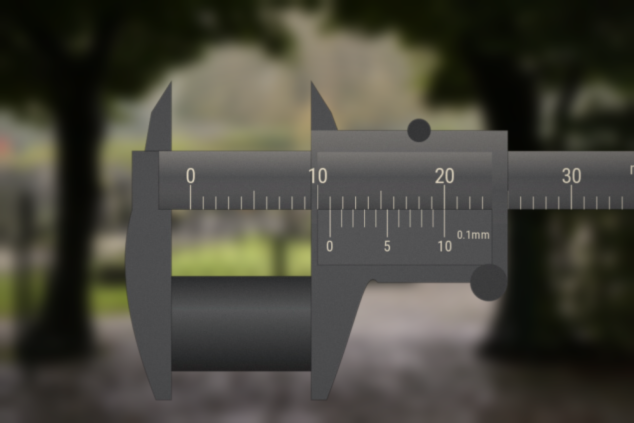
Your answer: {"value": 11.0, "unit": "mm"}
